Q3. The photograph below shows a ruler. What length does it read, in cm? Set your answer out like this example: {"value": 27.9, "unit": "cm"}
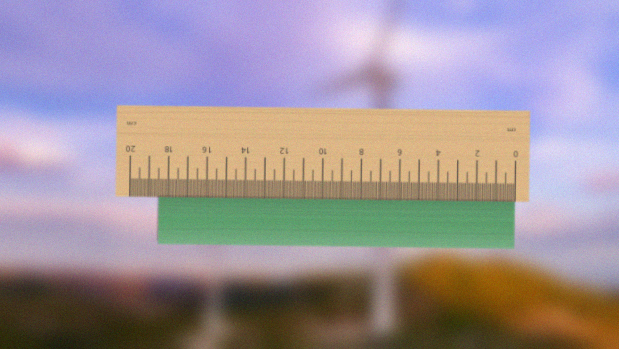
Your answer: {"value": 18.5, "unit": "cm"}
